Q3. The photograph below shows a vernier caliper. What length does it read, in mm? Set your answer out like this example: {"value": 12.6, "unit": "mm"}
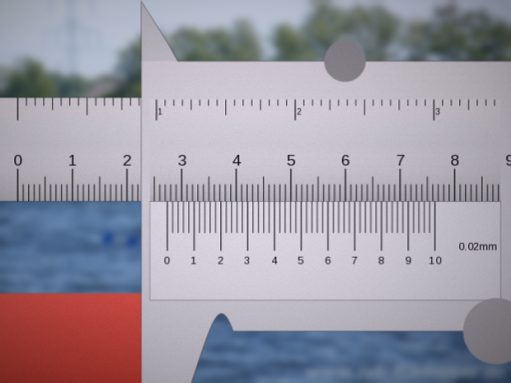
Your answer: {"value": 27.4, "unit": "mm"}
